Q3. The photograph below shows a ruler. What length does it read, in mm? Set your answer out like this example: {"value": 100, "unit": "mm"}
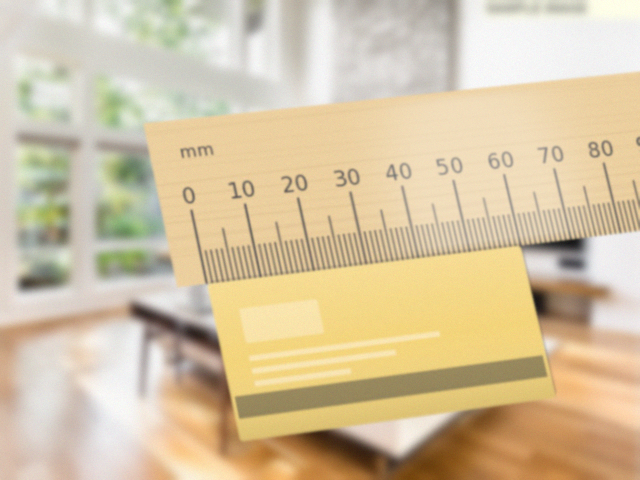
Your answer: {"value": 60, "unit": "mm"}
